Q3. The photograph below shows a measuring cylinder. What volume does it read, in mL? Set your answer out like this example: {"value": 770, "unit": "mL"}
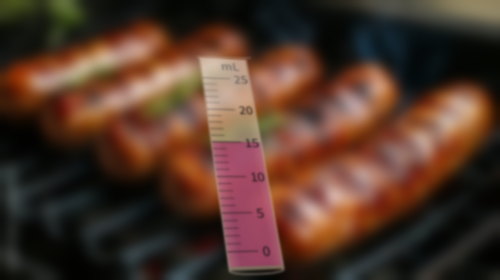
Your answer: {"value": 15, "unit": "mL"}
